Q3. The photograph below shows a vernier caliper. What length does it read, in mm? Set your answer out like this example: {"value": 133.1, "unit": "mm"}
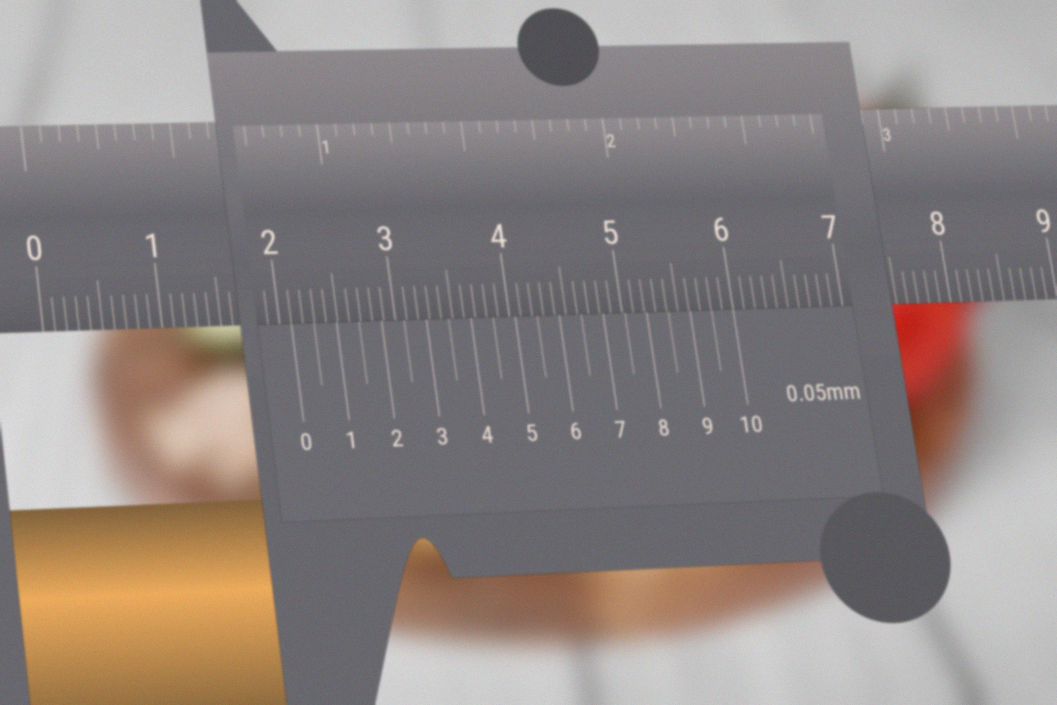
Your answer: {"value": 21.0, "unit": "mm"}
